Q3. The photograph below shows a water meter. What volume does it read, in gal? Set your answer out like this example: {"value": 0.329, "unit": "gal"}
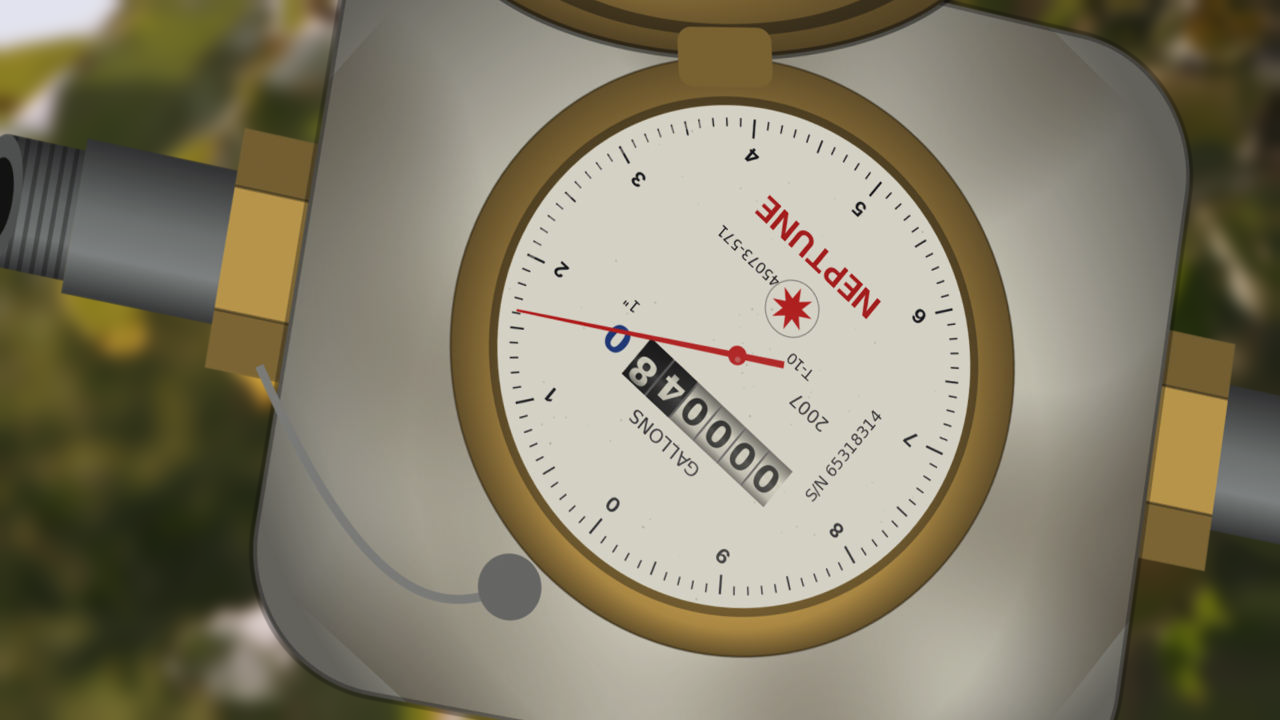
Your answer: {"value": 481.6, "unit": "gal"}
